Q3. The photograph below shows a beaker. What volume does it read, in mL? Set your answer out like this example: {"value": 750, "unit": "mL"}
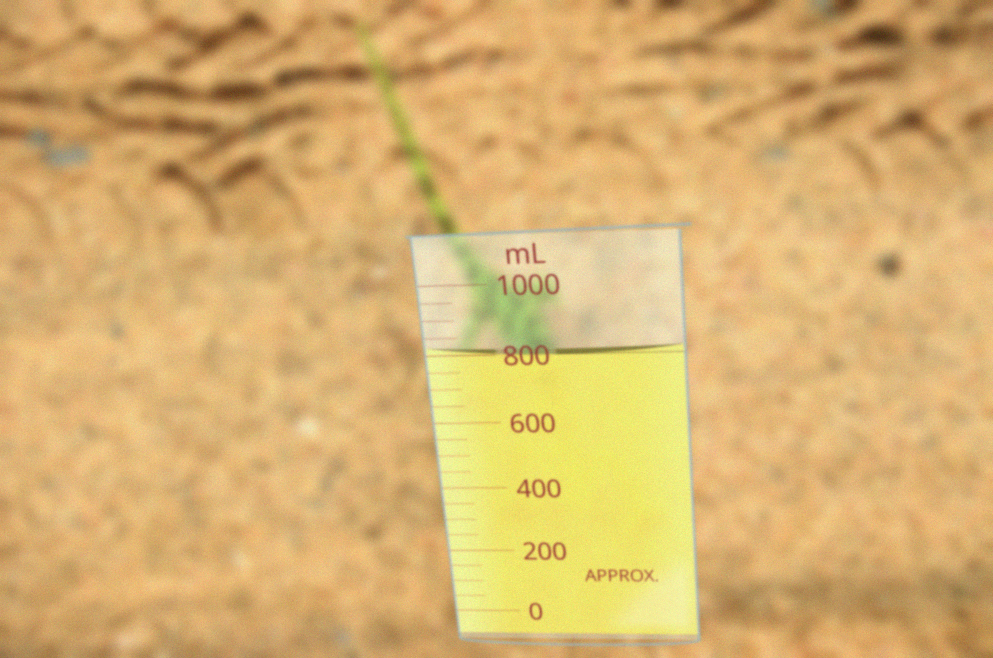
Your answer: {"value": 800, "unit": "mL"}
